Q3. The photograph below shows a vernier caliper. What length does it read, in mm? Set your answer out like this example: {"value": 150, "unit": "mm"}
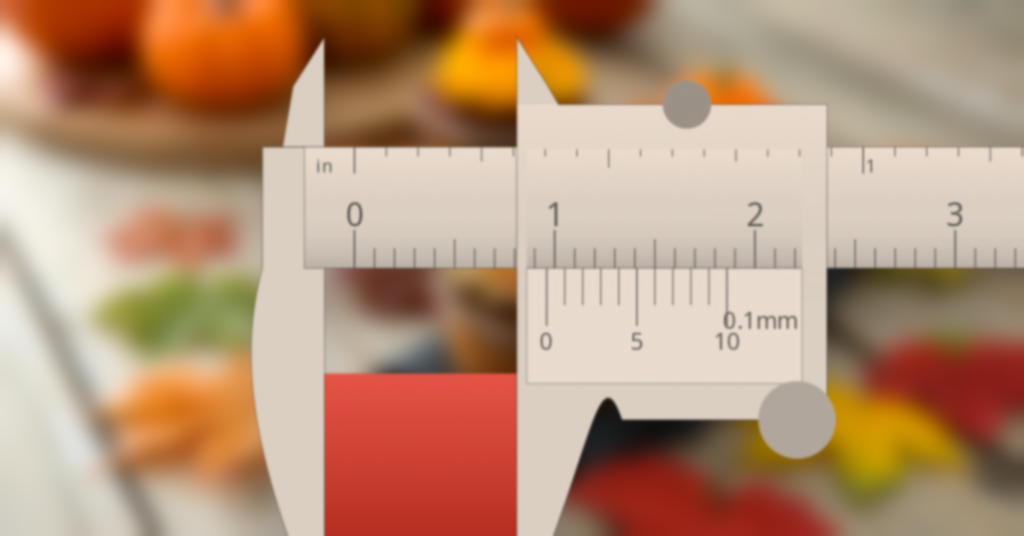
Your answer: {"value": 9.6, "unit": "mm"}
